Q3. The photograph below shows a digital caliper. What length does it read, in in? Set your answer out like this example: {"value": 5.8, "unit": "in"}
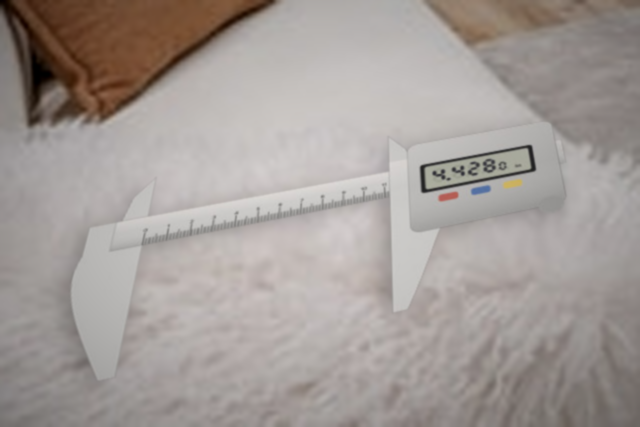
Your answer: {"value": 4.4280, "unit": "in"}
